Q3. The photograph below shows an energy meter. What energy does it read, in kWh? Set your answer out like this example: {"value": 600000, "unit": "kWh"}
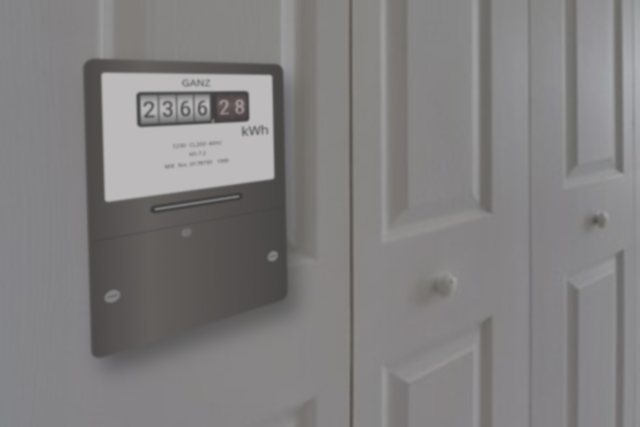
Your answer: {"value": 2366.28, "unit": "kWh"}
